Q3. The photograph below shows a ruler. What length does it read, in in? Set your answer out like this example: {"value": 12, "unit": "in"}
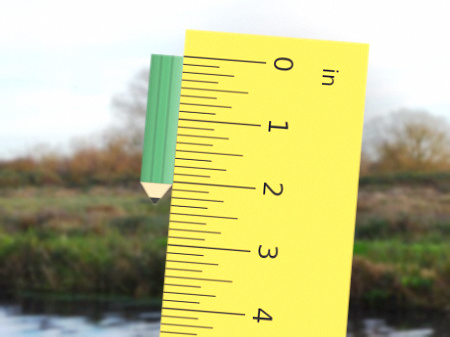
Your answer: {"value": 2.375, "unit": "in"}
